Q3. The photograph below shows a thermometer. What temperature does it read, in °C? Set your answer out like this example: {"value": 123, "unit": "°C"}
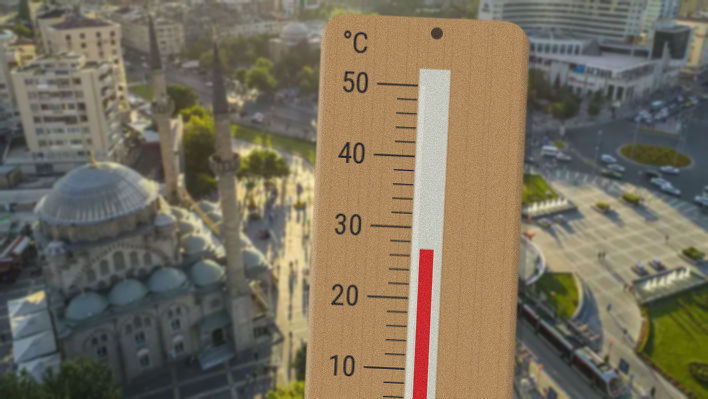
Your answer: {"value": 27, "unit": "°C"}
